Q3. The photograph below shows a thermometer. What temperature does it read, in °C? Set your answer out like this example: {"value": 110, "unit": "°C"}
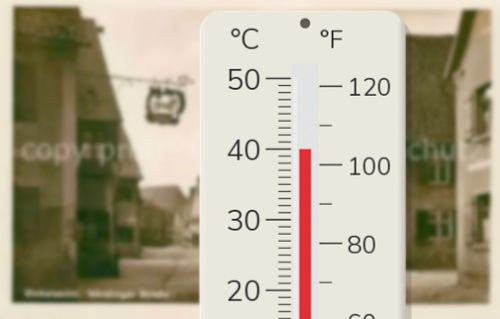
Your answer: {"value": 40, "unit": "°C"}
